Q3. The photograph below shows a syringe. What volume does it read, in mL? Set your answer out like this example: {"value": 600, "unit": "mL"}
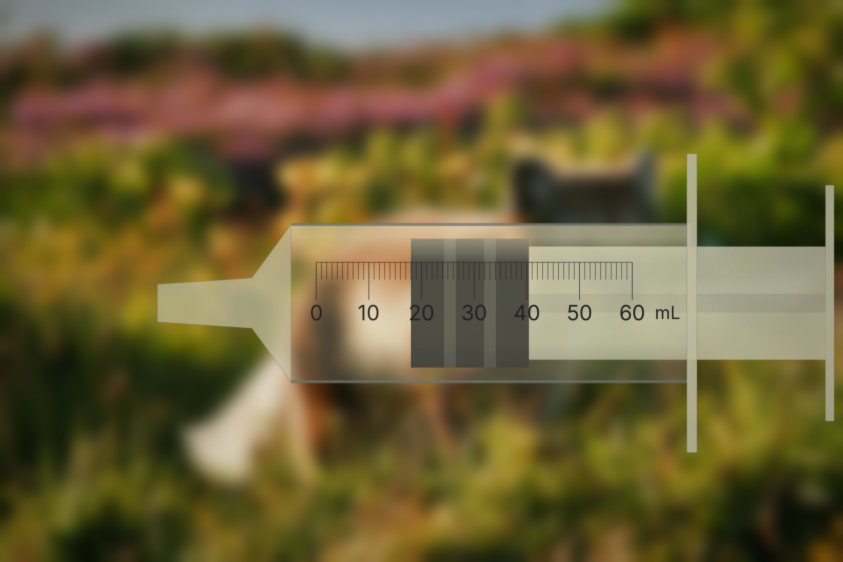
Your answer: {"value": 18, "unit": "mL"}
